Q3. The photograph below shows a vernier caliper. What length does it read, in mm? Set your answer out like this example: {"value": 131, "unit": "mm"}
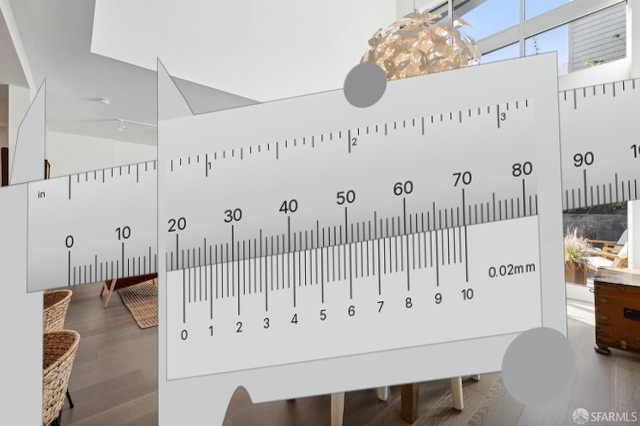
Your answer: {"value": 21.2, "unit": "mm"}
